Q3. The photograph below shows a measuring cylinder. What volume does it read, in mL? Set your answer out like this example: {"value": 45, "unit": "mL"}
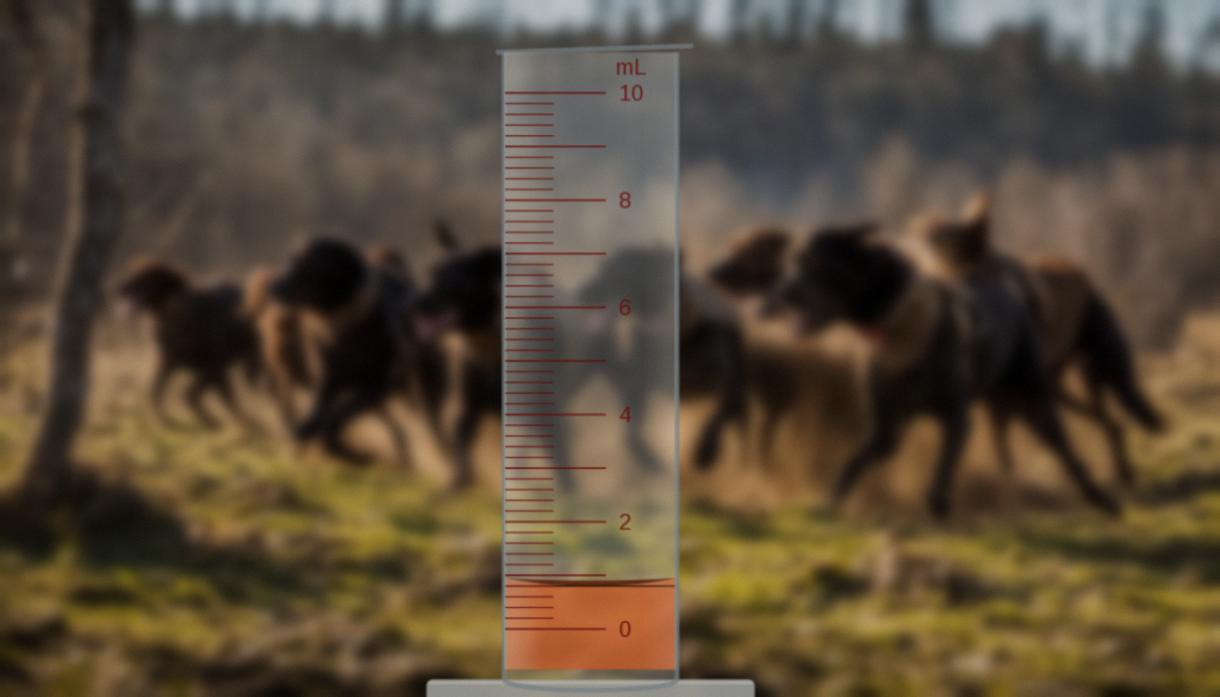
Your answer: {"value": 0.8, "unit": "mL"}
